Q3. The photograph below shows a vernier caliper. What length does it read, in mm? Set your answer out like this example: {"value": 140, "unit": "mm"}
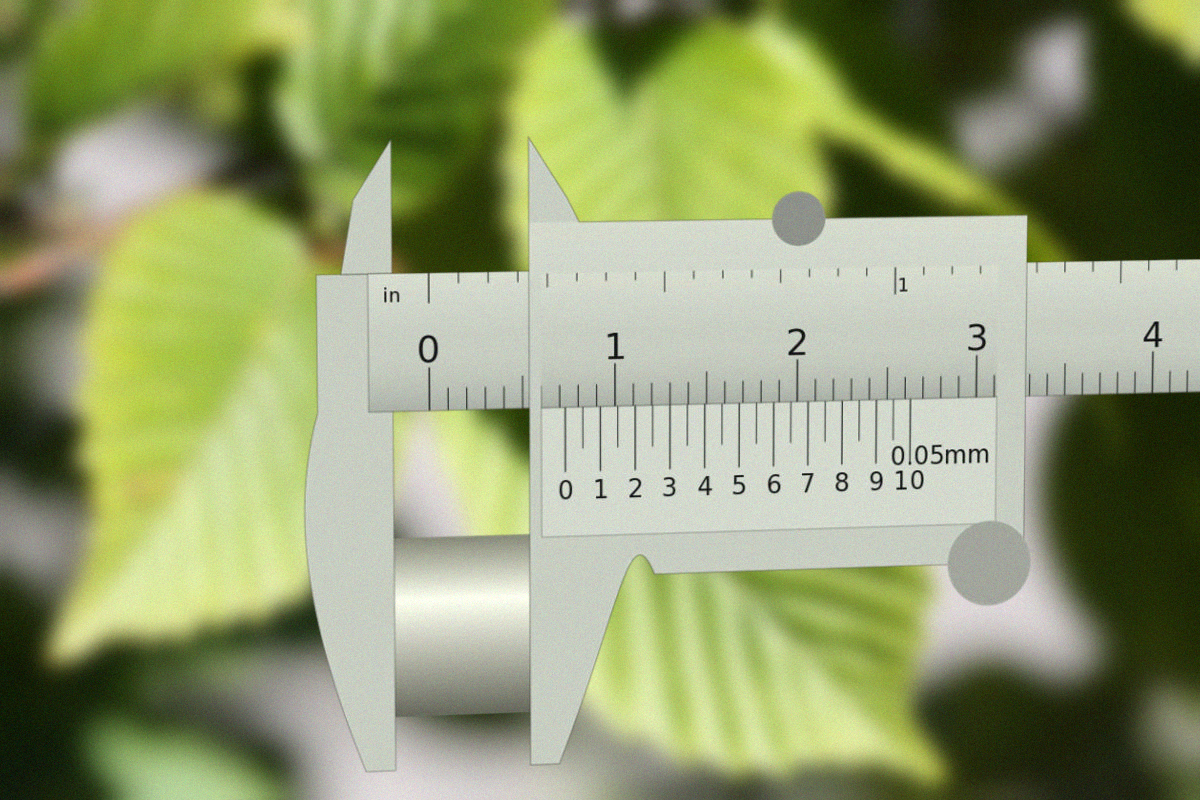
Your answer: {"value": 7.3, "unit": "mm"}
